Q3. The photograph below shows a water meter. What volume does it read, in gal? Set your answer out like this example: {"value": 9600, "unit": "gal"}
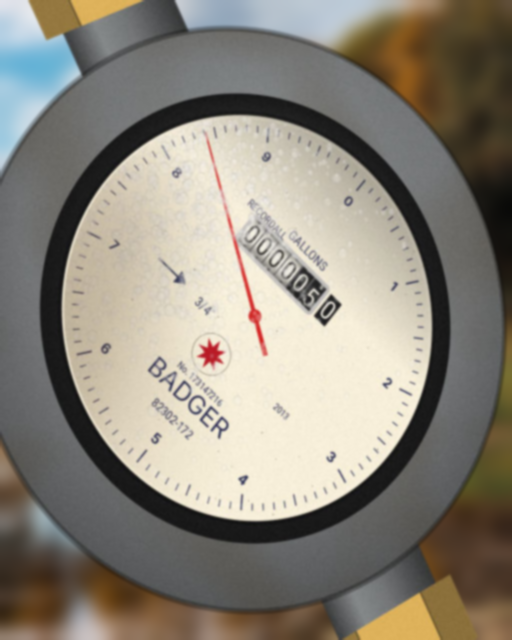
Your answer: {"value": 48.4, "unit": "gal"}
